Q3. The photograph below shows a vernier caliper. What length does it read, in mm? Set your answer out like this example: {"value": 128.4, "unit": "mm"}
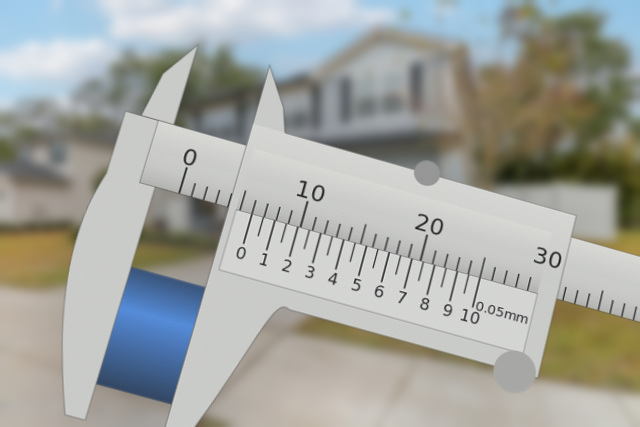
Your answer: {"value": 6.0, "unit": "mm"}
